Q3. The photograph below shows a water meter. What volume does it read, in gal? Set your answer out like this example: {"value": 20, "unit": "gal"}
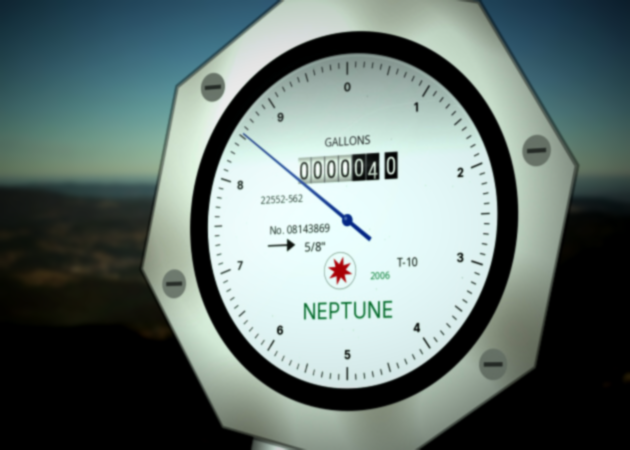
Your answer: {"value": 38.5, "unit": "gal"}
